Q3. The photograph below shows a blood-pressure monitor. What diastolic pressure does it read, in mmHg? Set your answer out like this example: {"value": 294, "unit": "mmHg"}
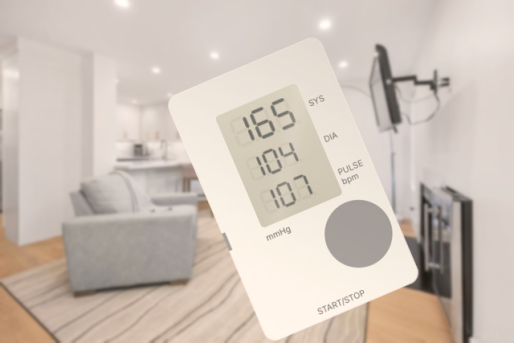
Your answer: {"value": 104, "unit": "mmHg"}
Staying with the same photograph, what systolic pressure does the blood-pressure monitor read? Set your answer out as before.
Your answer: {"value": 165, "unit": "mmHg"}
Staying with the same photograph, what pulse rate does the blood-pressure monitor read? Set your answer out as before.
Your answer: {"value": 107, "unit": "bpm"}
